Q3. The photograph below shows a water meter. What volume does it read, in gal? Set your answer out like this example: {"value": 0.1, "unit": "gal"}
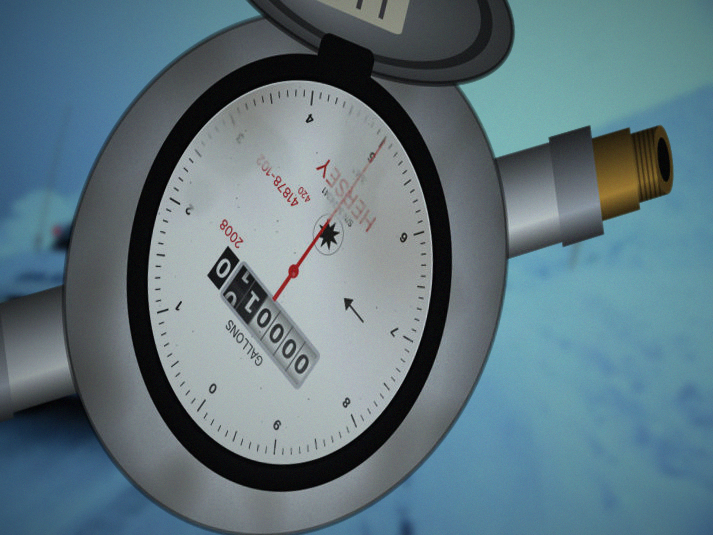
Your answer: {"value": 105.0, "unit": "gal"}
